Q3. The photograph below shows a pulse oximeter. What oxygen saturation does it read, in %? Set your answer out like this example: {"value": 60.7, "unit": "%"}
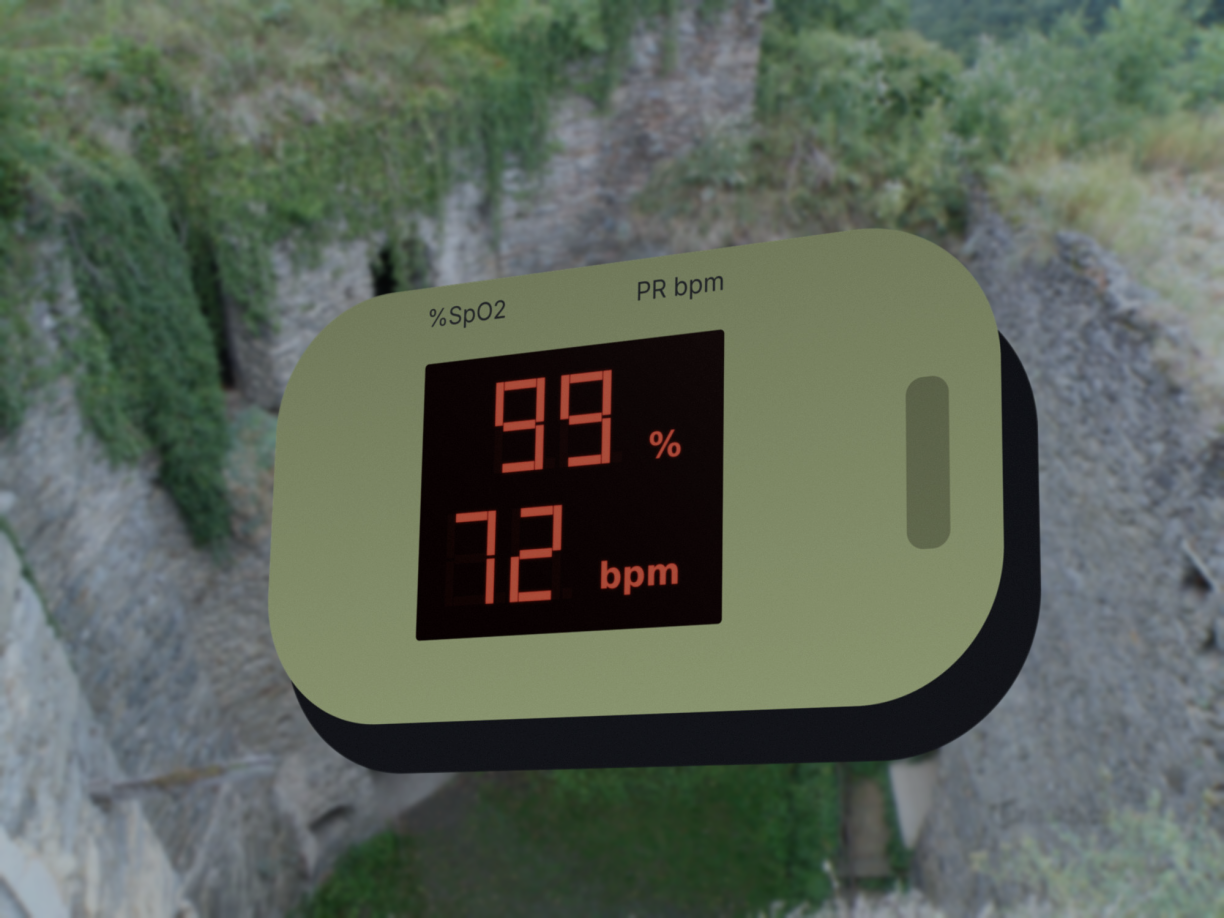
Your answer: {"value": 99, "unit": "%"}
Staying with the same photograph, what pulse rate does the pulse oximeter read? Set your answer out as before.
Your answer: {"value": 72, "unit": "bpm"}
